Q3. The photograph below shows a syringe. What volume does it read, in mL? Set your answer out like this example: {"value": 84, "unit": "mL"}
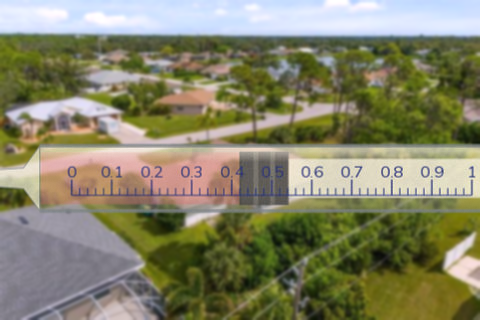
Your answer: {"value": 0.42, "unit": "mL"}
